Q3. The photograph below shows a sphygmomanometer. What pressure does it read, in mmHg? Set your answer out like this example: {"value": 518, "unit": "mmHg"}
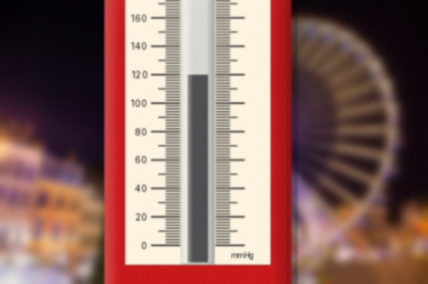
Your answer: {"value": 120, "unit": "mmHg"}
